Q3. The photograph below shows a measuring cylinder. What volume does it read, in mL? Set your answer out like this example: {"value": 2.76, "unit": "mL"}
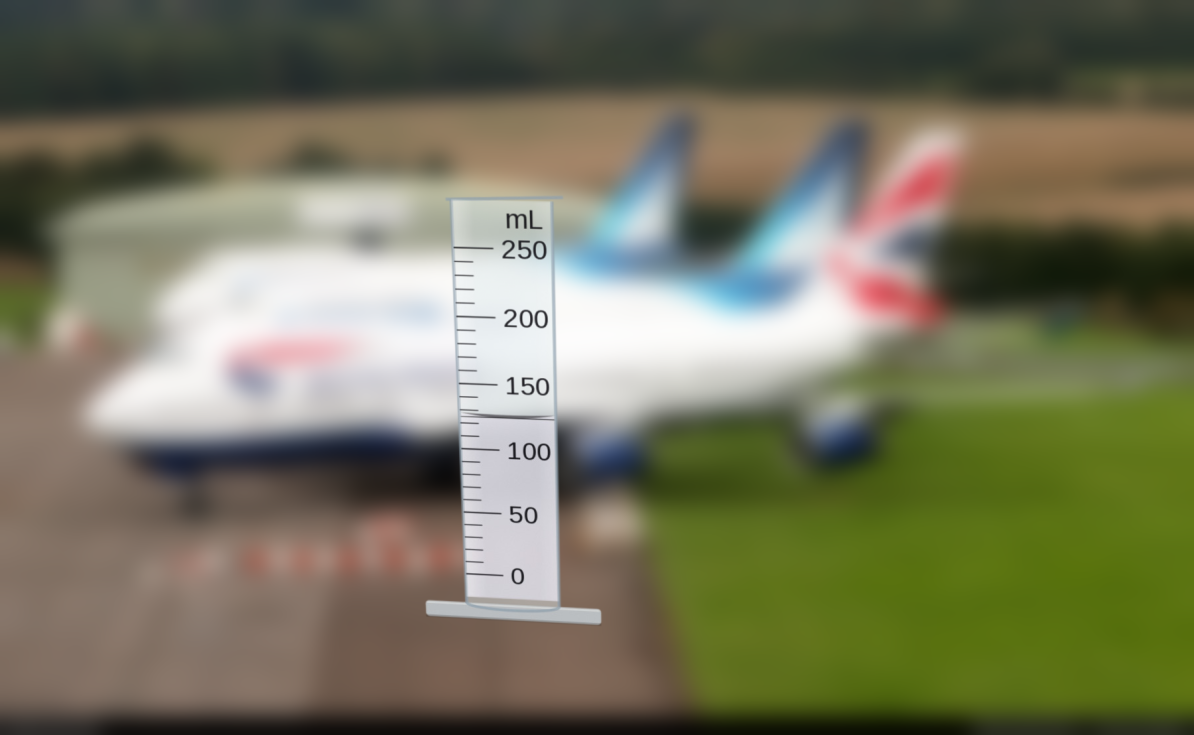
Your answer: {"value": 125, "unit": "mL"}
